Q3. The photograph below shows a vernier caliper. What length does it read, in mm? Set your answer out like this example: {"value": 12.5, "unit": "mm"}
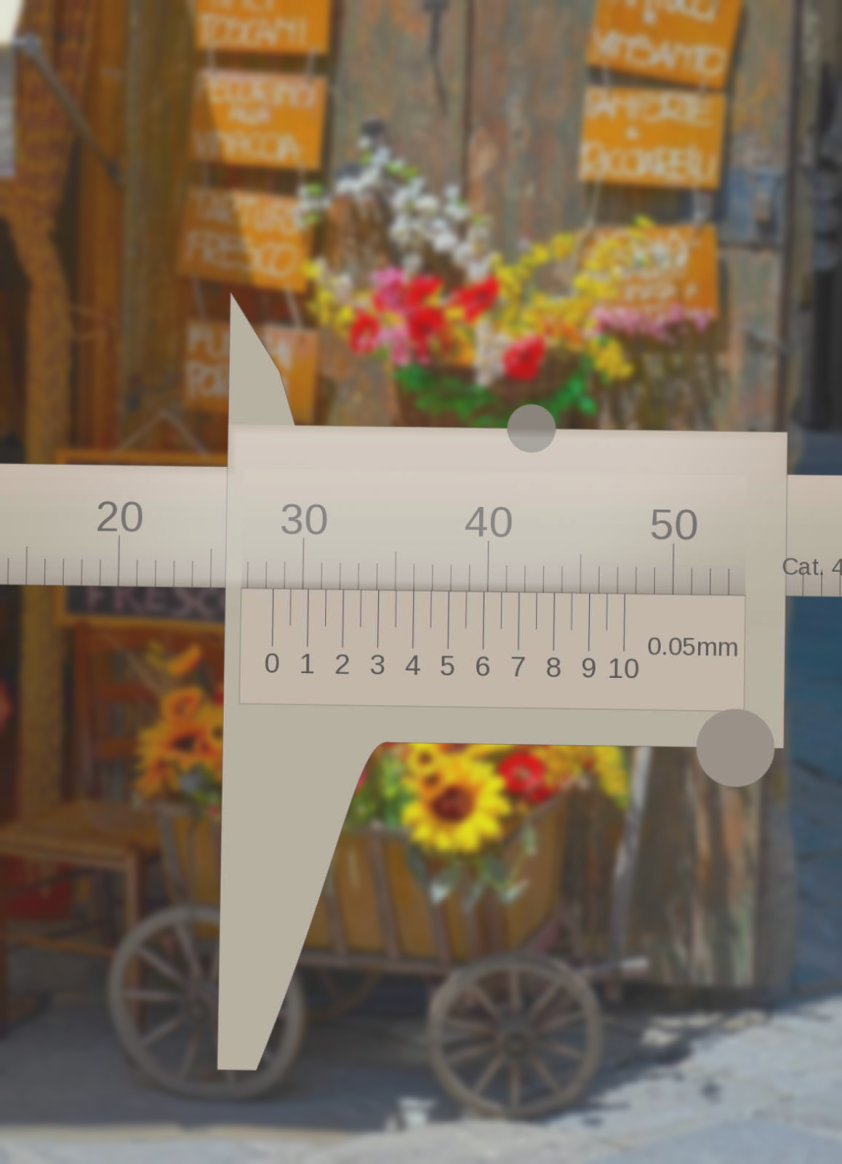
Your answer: {"value": 28.4, "unit": "mm"}
